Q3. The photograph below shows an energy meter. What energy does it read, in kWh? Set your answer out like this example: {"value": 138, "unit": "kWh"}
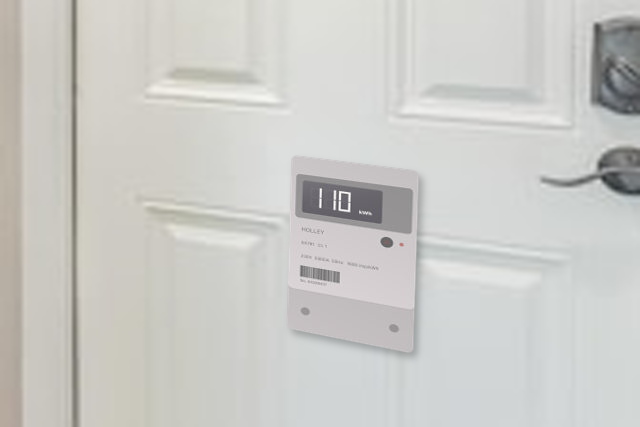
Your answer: {"value": 110, "unit": "kWh"}
